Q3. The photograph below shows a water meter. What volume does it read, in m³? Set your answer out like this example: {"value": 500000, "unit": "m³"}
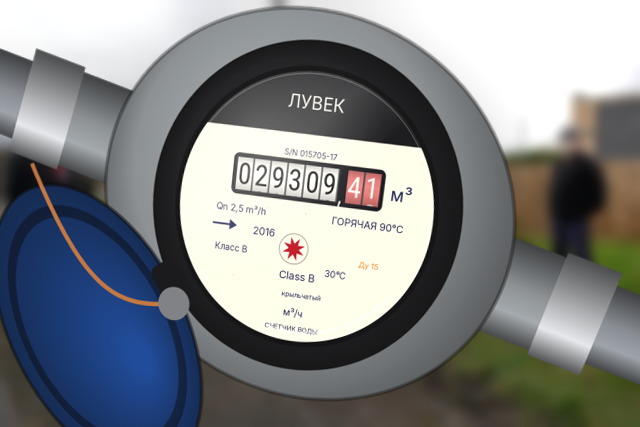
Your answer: {"value": 29309.41, "unit": "m³"}
